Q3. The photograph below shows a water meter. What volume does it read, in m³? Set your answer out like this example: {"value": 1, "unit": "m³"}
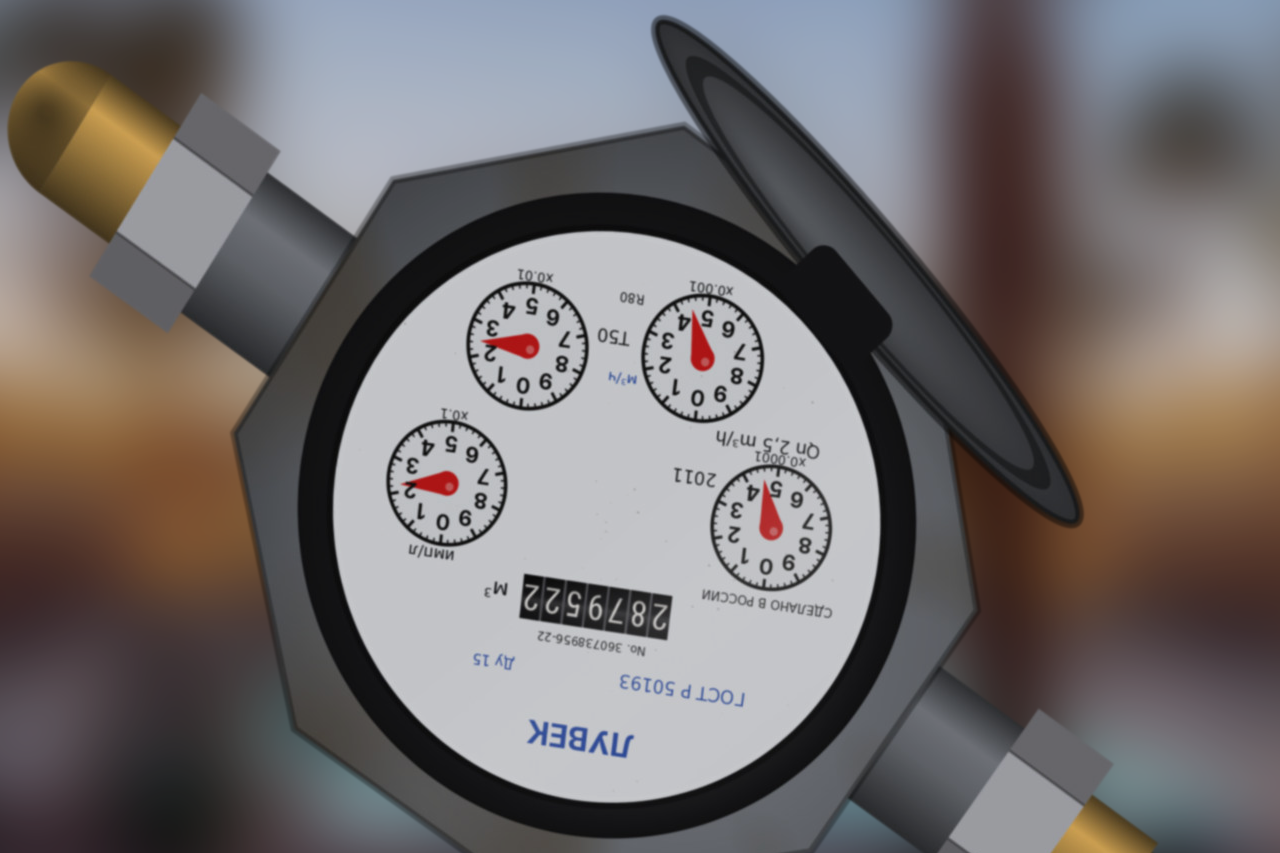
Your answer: {"value": 2879522.2244, "unit": "m³"}
